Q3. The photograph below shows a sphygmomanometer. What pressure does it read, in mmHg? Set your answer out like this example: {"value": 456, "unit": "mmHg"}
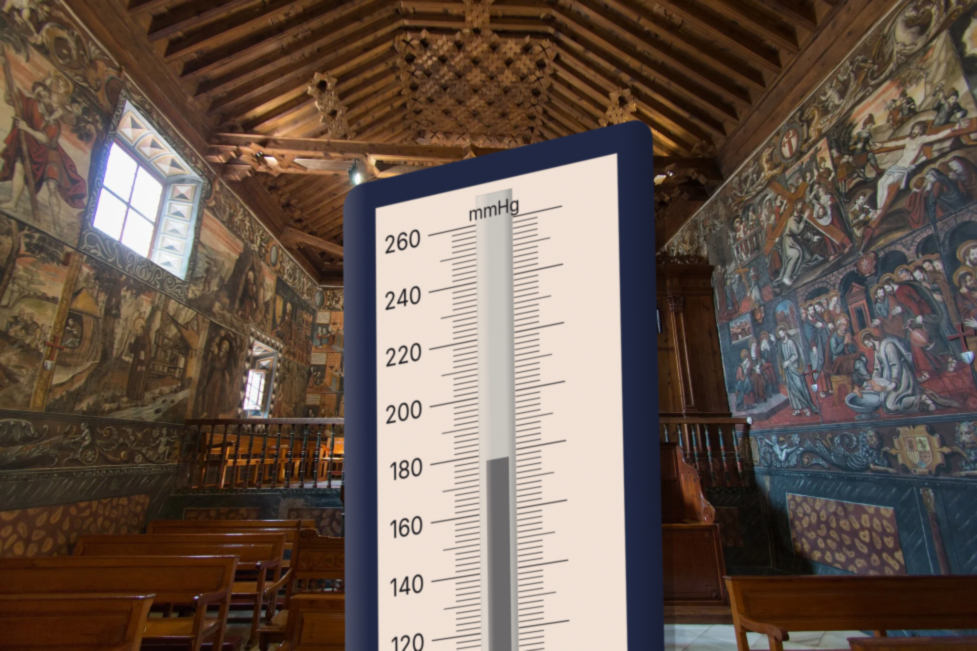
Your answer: {"value": 178, "unit": "mmHg"}
